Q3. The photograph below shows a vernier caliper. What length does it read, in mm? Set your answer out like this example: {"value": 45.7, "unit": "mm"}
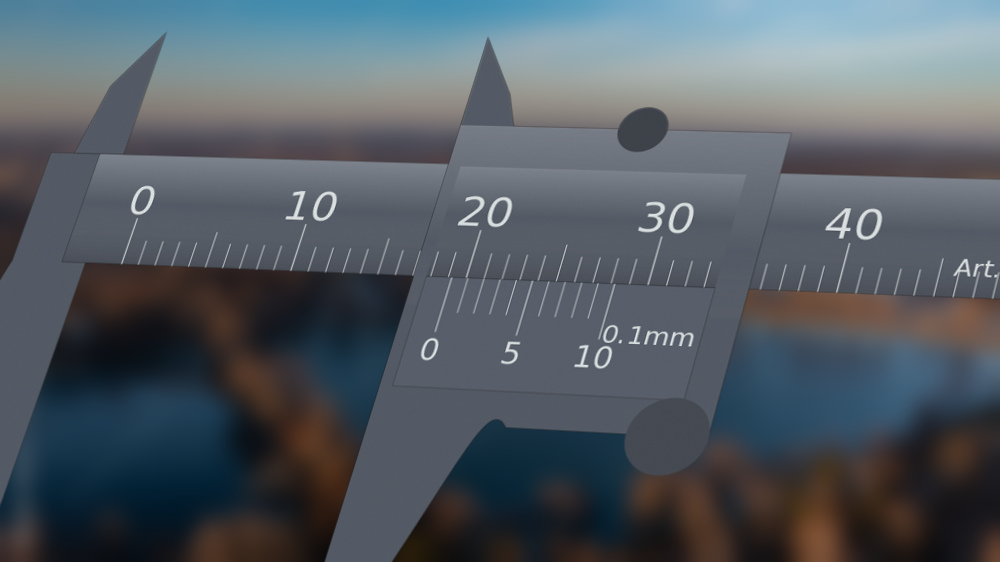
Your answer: {"value": 19.2, "unit": "mm"}
